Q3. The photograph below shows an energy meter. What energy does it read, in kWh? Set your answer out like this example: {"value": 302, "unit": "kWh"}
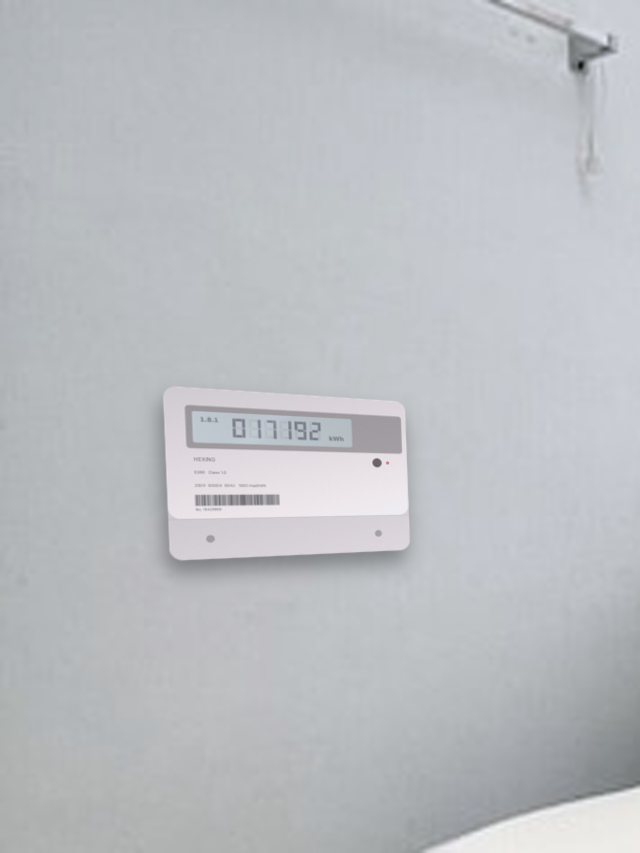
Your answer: {"value": 17192, "unit": "kWh"}
